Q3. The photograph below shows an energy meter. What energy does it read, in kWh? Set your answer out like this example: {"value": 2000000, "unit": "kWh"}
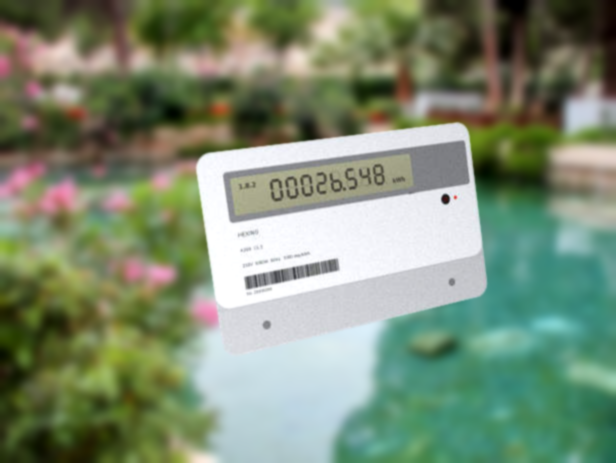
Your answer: {"value": 26.548, "unit": "kWh"}
